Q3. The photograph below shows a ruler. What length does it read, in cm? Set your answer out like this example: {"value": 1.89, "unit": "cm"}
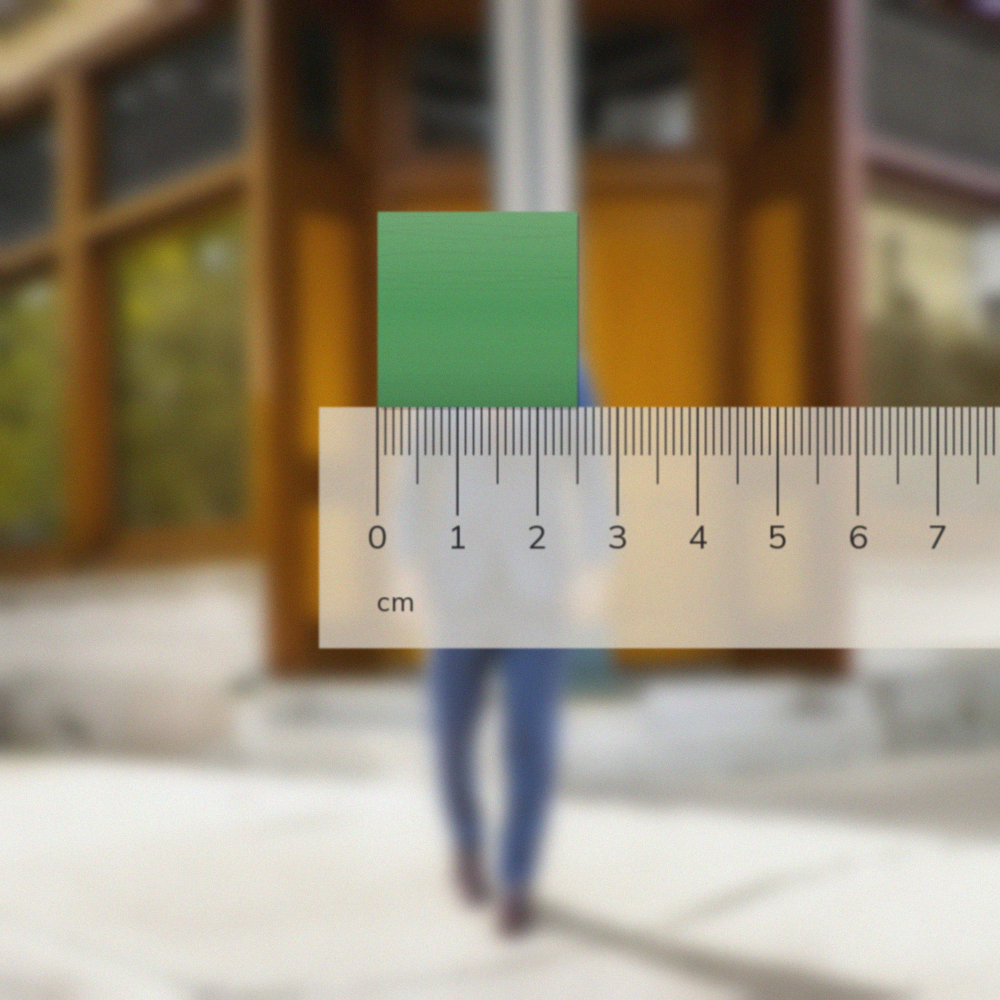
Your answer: {"value": 2.5, "unit": "cm"}
